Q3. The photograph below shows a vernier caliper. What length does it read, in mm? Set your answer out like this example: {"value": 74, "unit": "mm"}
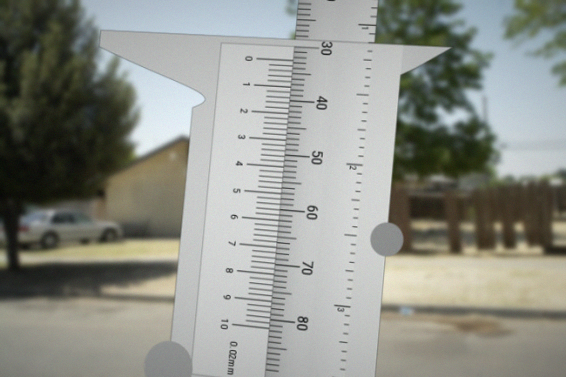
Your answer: {"value": 32.6, "unit": "mm"}
